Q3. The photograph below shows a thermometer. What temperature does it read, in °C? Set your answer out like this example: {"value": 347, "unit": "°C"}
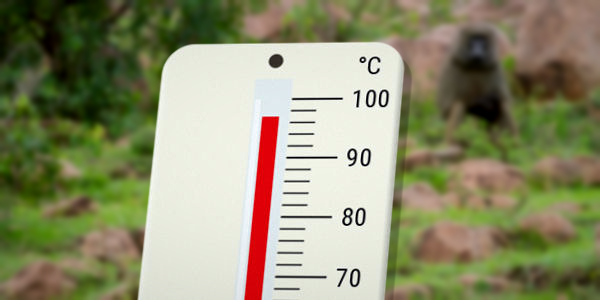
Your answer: {"value": 97, "unit": "°C"}
